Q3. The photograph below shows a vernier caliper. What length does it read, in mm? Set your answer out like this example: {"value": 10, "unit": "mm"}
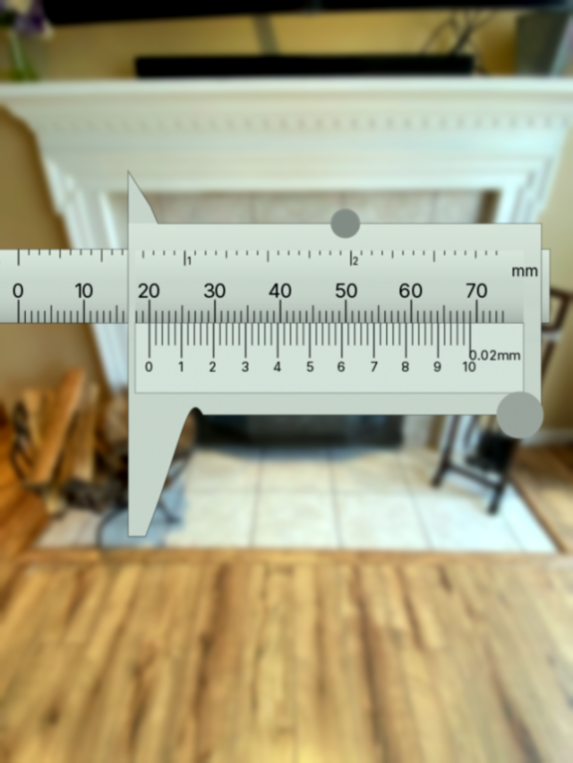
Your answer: {"value": 20.0, "unit": "mm"}
